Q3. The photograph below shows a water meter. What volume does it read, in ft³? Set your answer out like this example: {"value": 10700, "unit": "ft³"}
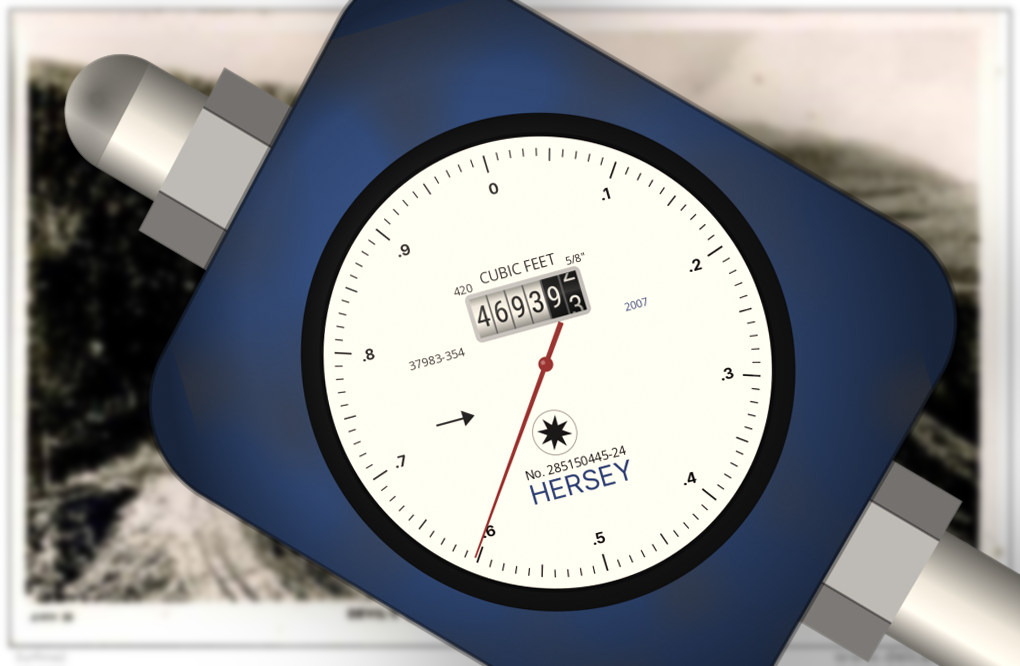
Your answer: {"value": 469392.60, "unit": "ft³"}
